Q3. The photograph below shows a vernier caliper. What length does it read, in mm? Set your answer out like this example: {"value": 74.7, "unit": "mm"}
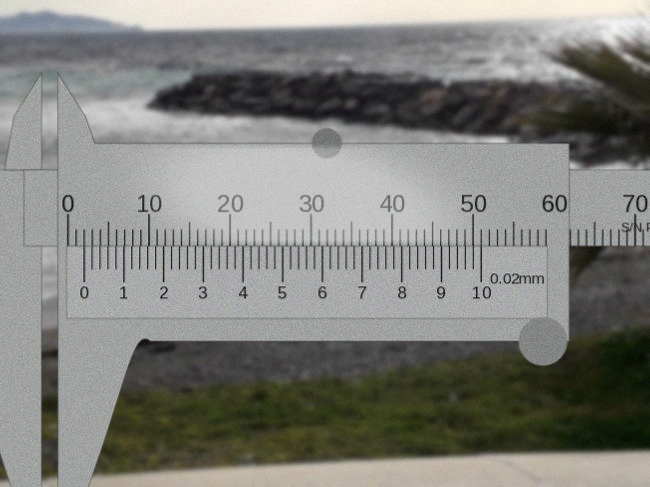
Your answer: {"value": 2.0, "unit": "mm"}
